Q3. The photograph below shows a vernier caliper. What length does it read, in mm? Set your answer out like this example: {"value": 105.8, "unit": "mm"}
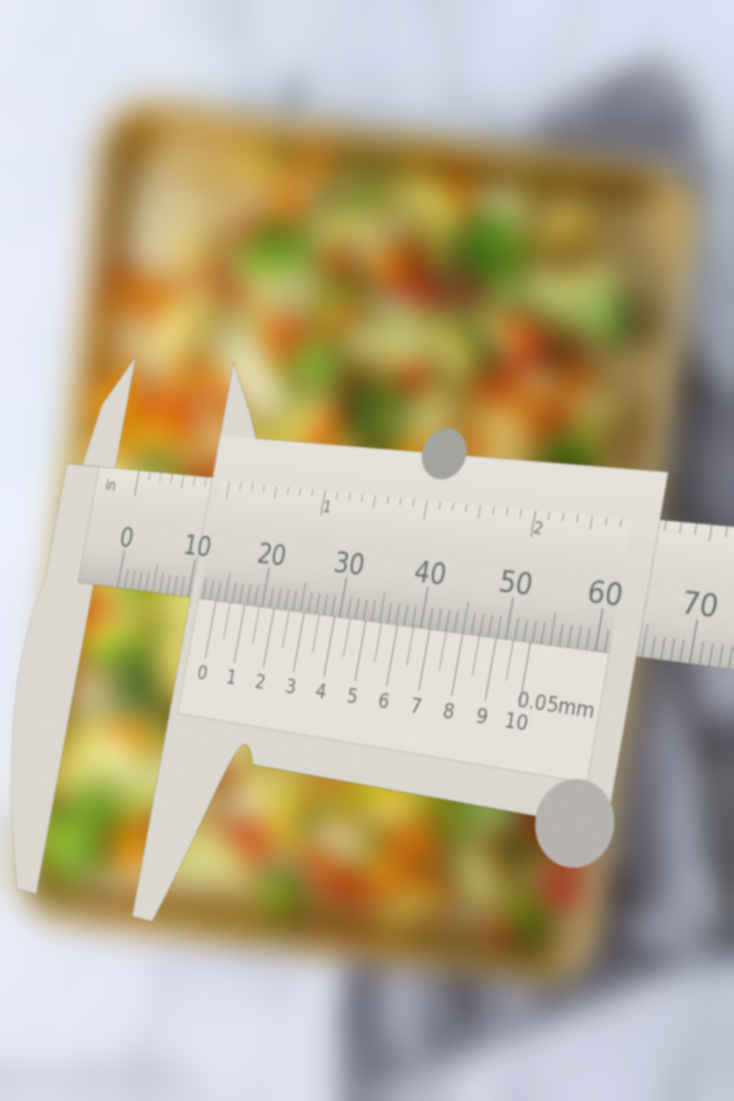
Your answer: {"value": 13.8, "unit": "mm"}
